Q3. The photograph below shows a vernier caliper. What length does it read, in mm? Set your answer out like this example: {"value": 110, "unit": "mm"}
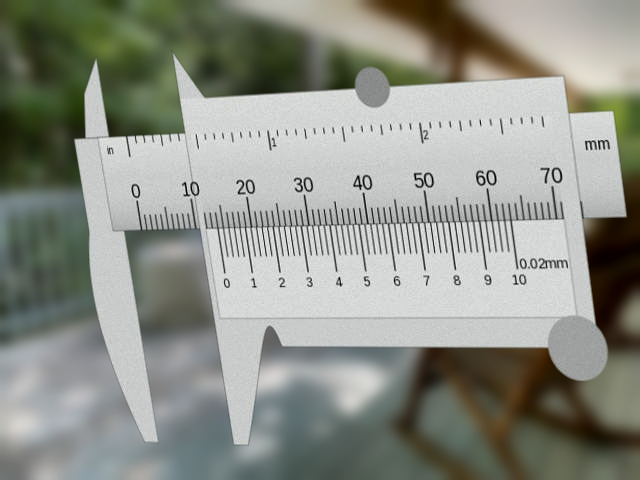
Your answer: {"value": 14.0, "unit": "mm"}
